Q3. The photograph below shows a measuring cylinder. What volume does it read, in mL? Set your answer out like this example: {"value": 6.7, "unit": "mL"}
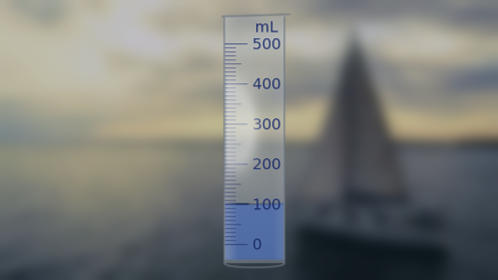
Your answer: {"value": 100, "unit": "mL"}
